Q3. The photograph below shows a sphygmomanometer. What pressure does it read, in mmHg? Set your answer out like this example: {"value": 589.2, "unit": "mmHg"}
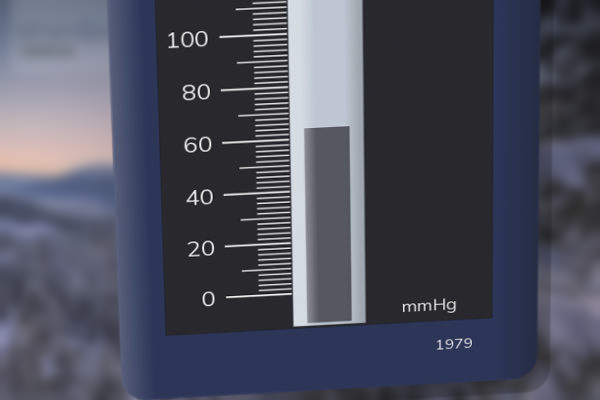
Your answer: {"value": 64, "unit": "mmHg"}
